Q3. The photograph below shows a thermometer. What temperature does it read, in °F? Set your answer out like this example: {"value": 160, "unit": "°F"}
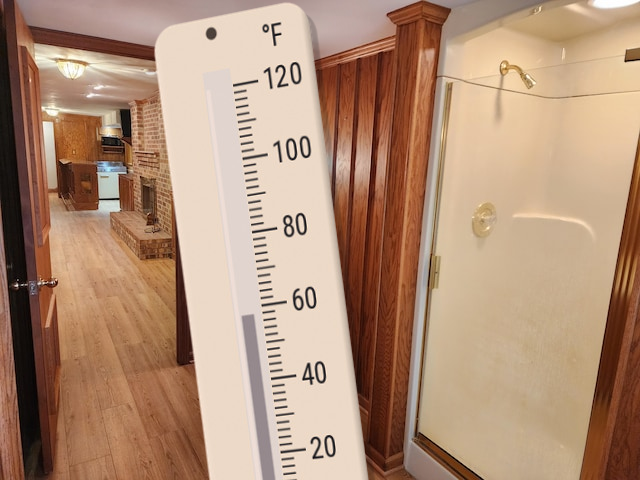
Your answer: {"value": 58, "unit": "°F"}
